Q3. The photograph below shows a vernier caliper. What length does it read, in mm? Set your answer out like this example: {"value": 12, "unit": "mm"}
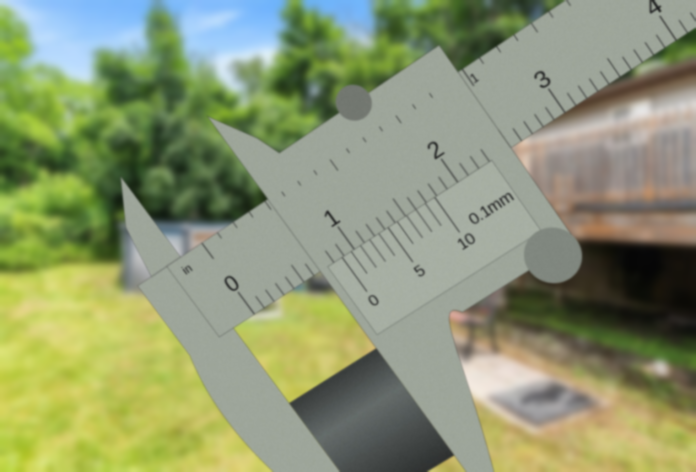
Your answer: {"value": 8.8, "unit": "mm"}
